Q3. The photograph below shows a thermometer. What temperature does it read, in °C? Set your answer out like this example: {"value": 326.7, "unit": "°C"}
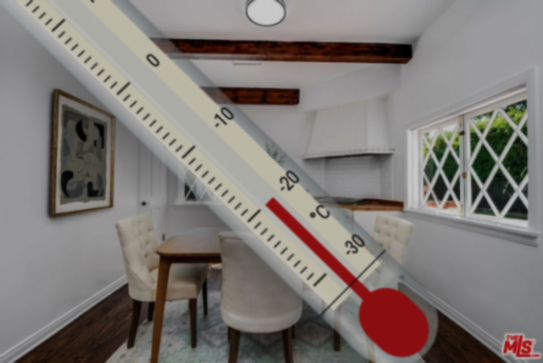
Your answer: {"value": -20, "unit": "°C"}
